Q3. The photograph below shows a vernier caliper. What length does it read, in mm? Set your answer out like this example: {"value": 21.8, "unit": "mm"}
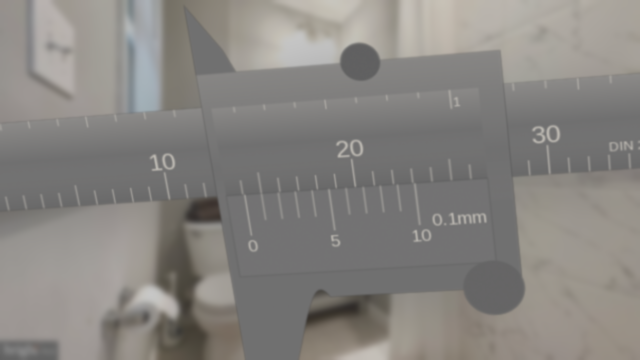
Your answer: {"value": 14.1, "unit": "mm"}
